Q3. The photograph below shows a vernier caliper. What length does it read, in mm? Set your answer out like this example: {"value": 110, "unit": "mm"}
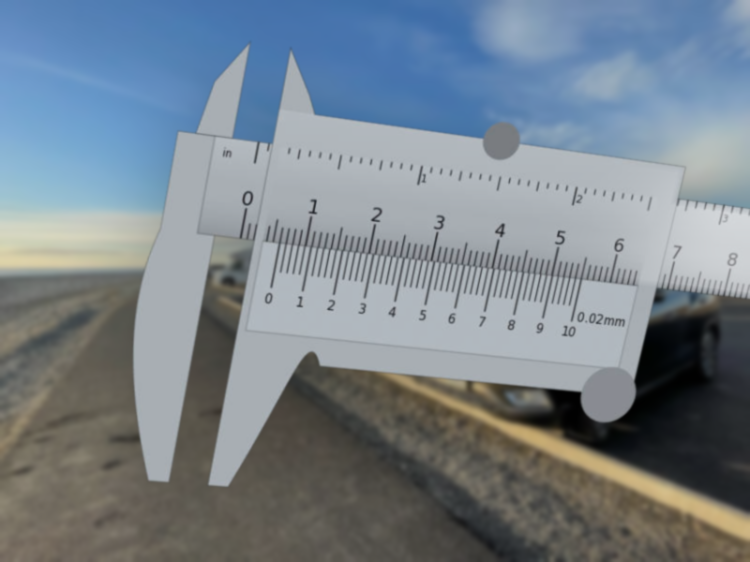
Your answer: {"value": 6.0, "unit": "mm"}
